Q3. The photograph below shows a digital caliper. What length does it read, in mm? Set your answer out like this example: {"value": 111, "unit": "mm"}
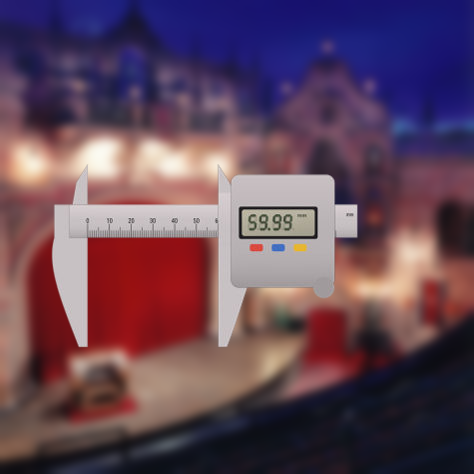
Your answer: {"value": 59.99, "unit": "mm"}
